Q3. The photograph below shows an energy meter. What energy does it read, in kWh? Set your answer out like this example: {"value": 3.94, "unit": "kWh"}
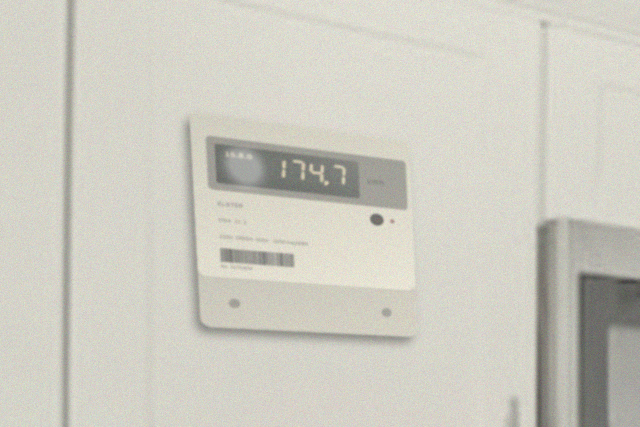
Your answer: {"value": 174.7, "unit": "kWh"}
